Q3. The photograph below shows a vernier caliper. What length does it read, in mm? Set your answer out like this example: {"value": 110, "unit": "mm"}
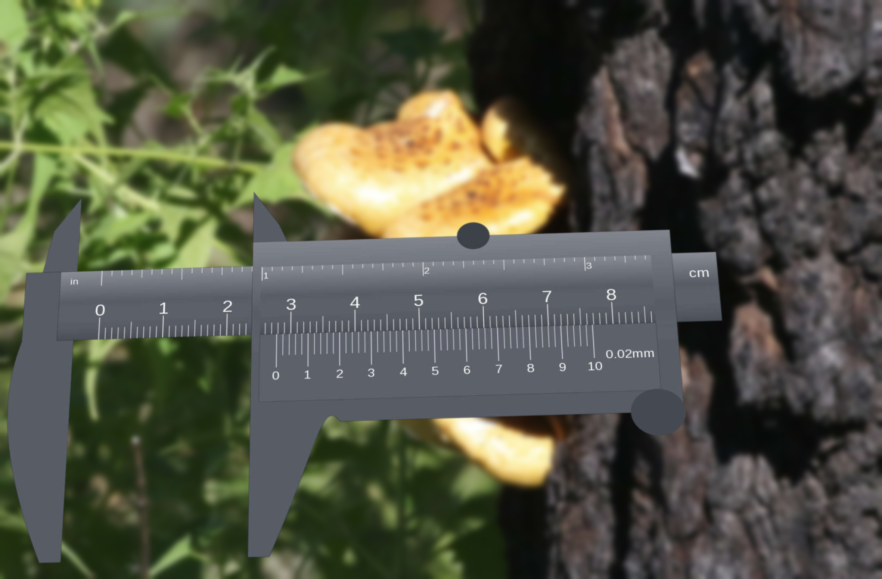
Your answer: {"value": 27.8, "unit": "mm"}
